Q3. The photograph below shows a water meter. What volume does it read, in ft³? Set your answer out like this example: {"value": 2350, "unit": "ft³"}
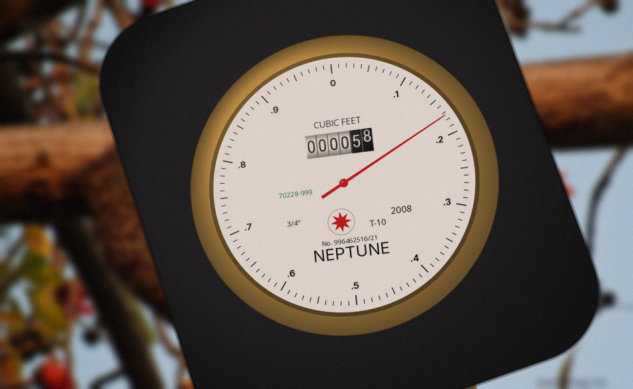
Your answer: {"value": 58.17, "unit": "ft³"}
